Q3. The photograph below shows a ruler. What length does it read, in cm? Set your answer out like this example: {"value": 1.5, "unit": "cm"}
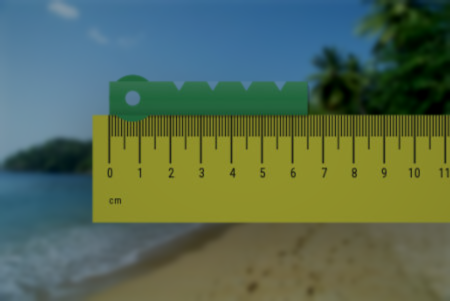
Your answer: {"value": 6.5, "unit": "cm"}
